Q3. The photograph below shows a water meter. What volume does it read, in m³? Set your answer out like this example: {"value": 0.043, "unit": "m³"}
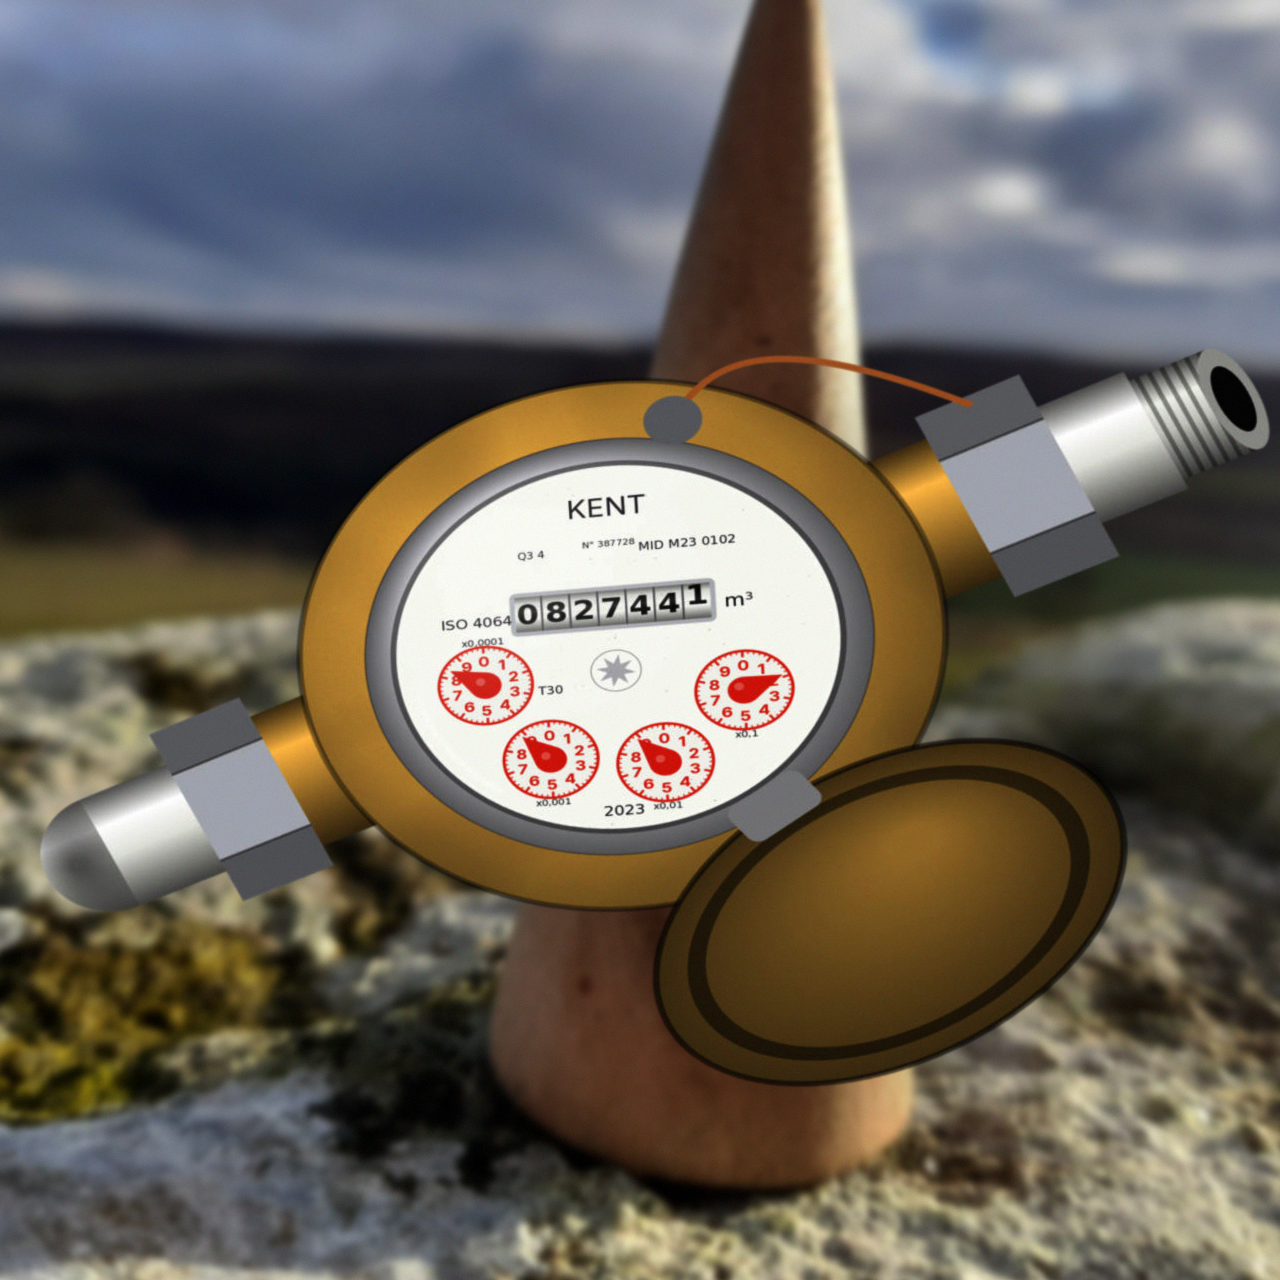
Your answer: {"value": 827441.1888, "unit": "m³"}
